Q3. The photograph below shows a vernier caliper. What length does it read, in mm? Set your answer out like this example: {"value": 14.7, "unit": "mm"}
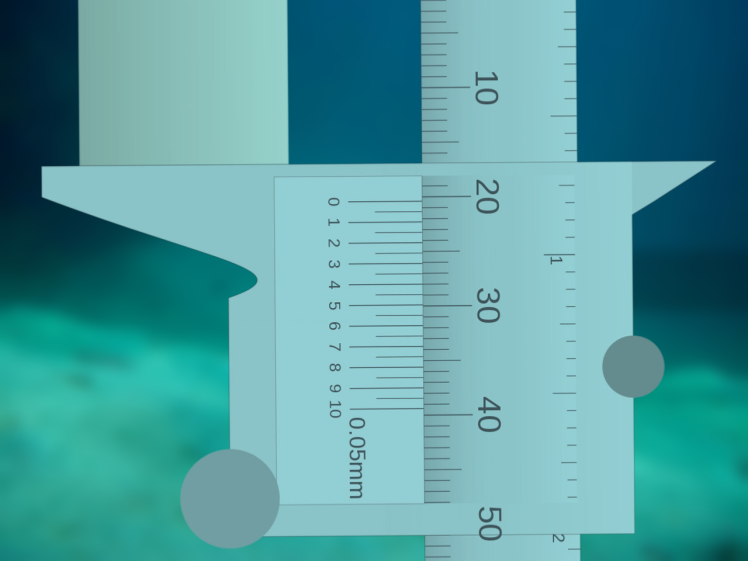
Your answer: {"value": 20.4, "unit": "mm"}
